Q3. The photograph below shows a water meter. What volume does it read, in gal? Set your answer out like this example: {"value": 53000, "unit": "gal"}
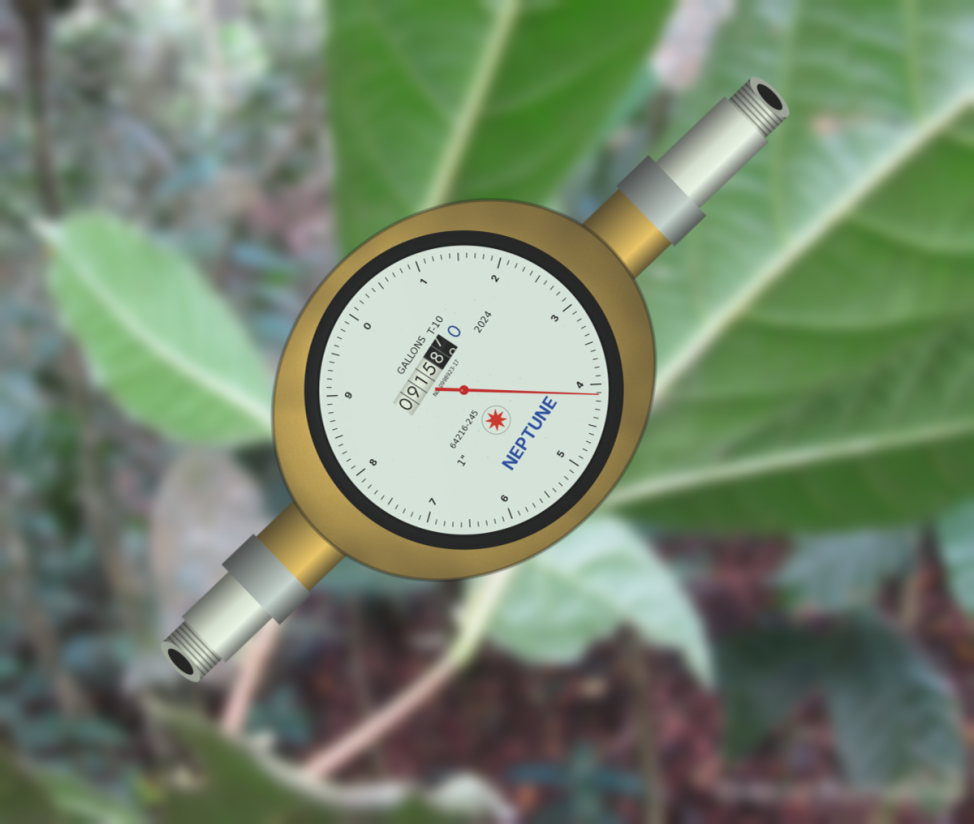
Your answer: {"value": 915874.1, "unit": "gal"}
